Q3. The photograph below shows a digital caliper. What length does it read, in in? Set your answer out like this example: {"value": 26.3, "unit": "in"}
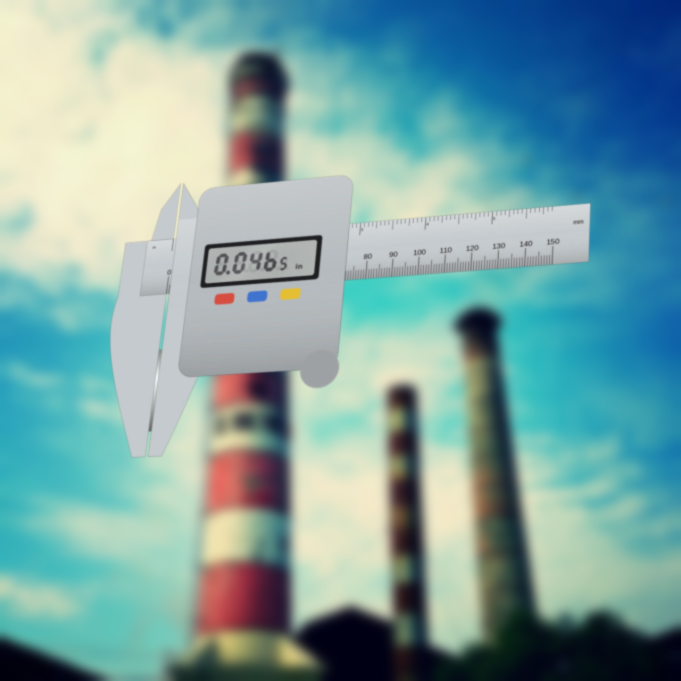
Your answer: {"value": 0.0465, "unit": "in"}
